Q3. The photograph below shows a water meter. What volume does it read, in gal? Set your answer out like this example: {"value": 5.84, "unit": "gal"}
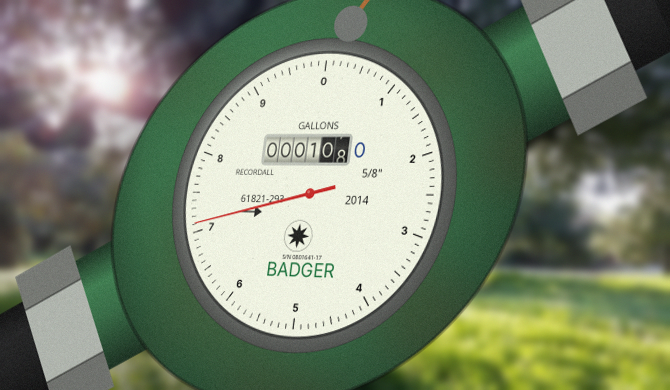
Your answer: {"value": 1077.1, "unit": "gal"}
